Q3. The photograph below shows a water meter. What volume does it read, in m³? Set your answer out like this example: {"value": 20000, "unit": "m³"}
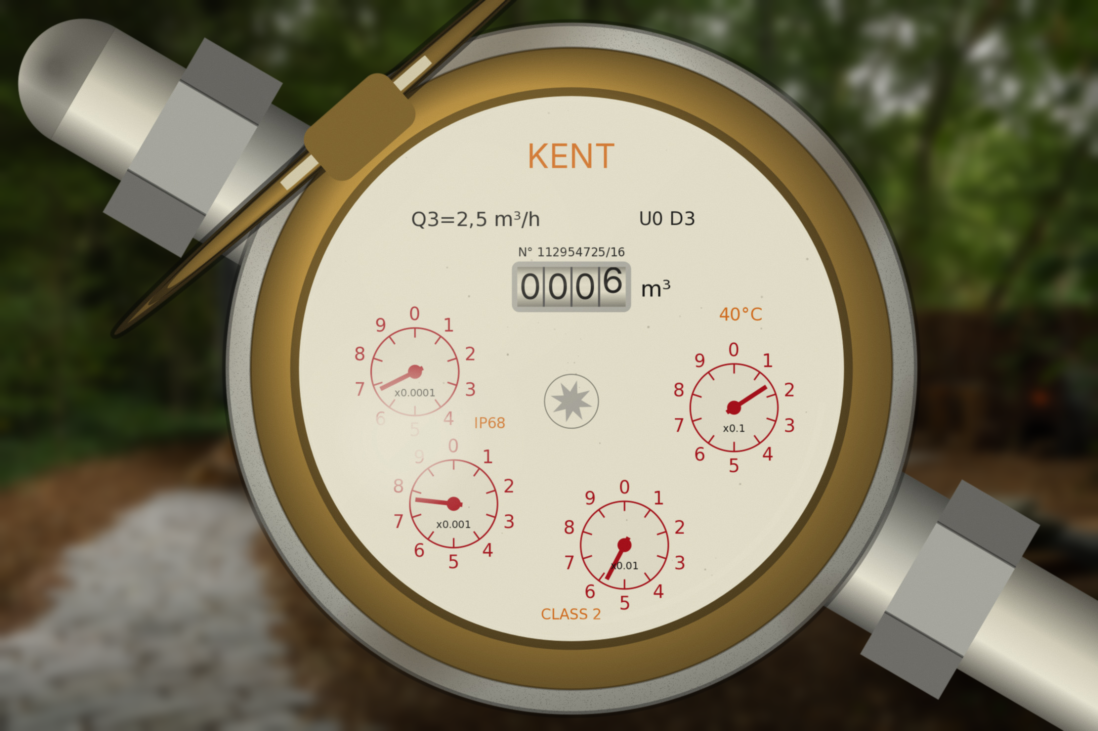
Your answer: {"value": 6.1576, "unit": "m³"}
